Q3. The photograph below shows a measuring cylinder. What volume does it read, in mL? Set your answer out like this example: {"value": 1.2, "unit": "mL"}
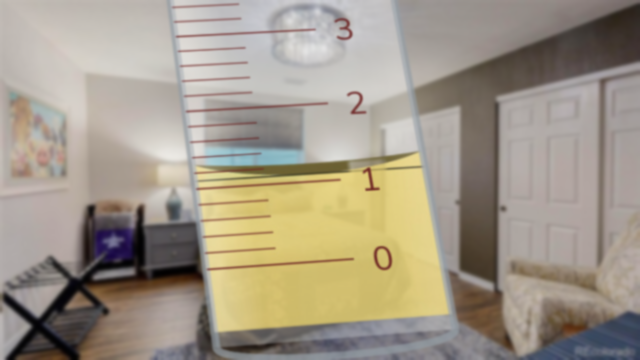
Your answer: {"value": 1.1, "unit": "mL"}
